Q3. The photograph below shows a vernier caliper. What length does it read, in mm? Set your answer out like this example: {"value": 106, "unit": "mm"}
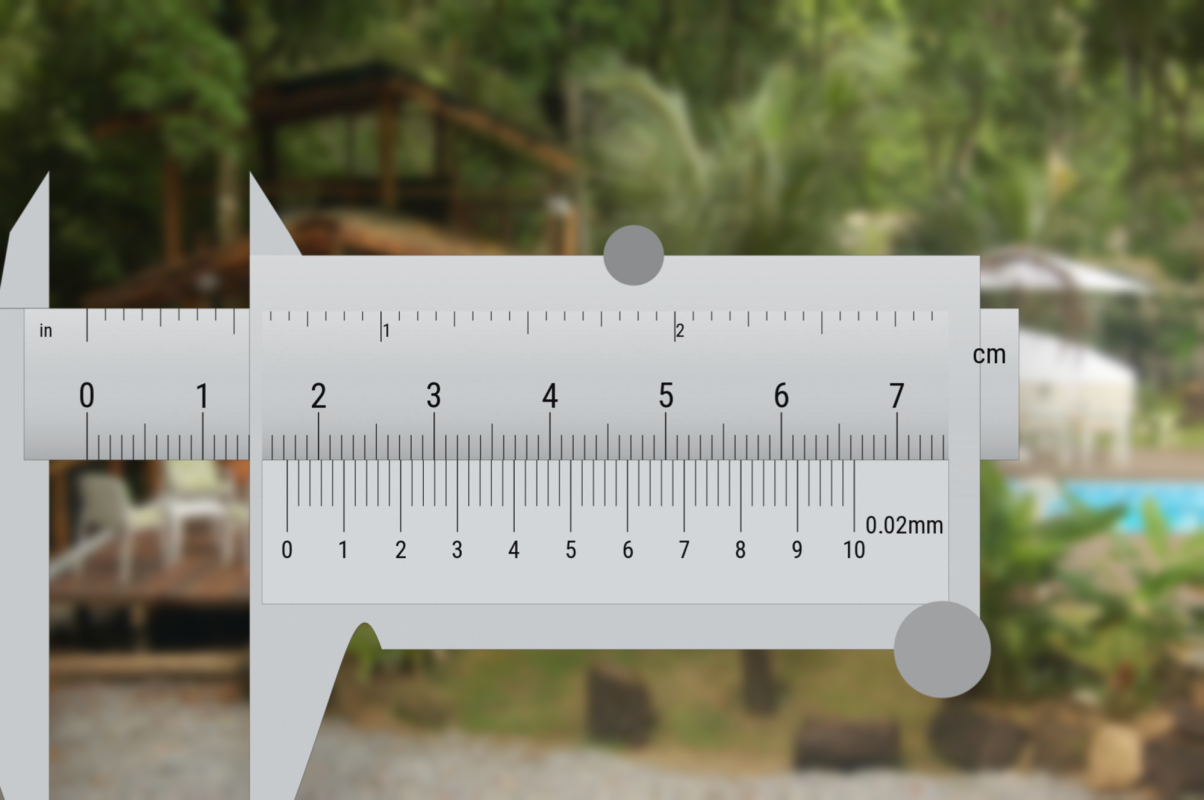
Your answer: {"value": 17.3, "unit": "mm"}
